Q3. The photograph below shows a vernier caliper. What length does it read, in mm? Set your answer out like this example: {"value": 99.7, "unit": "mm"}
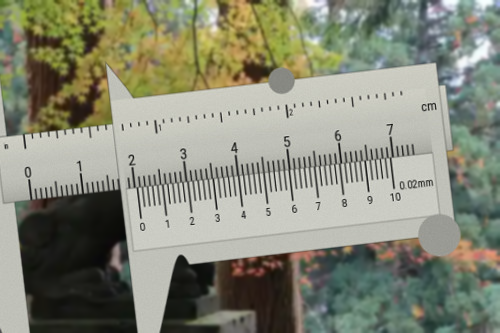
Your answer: {"value": 20.5, "unit": "mm"}
